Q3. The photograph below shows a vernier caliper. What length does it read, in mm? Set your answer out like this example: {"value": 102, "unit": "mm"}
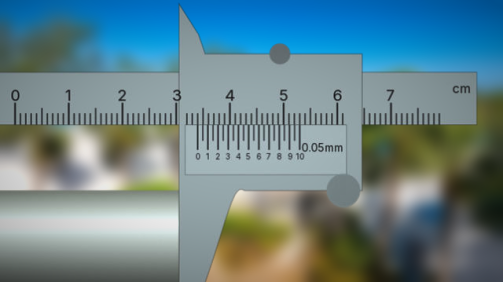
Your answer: {"value": 34.0, "unit": "mm"}
